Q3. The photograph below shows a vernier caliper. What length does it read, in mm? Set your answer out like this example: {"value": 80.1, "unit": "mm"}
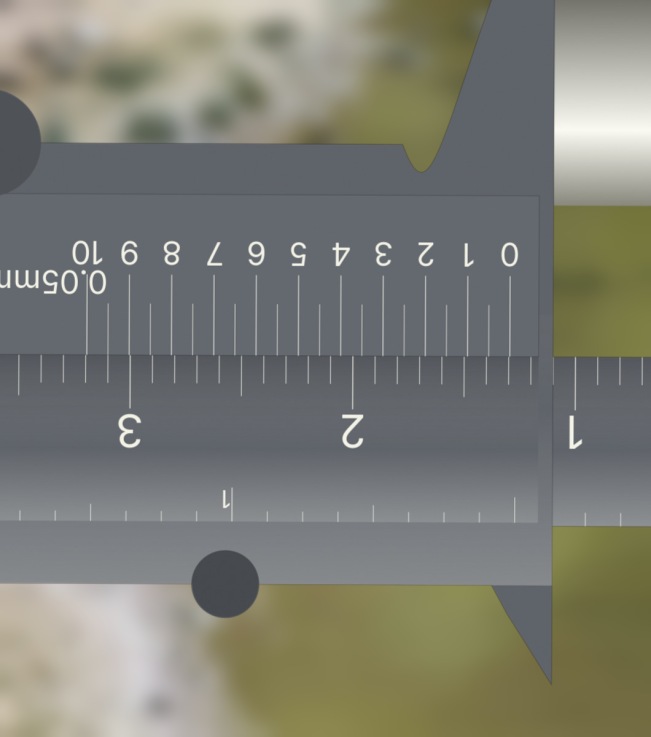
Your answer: {"value": 12.95, "unit": "mm"}
